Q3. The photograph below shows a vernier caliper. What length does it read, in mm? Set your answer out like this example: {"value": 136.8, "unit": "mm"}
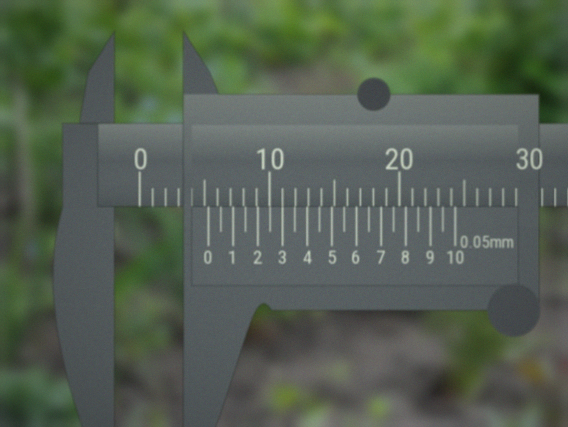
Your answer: {"value": 5.3, "unit": "mm"}
